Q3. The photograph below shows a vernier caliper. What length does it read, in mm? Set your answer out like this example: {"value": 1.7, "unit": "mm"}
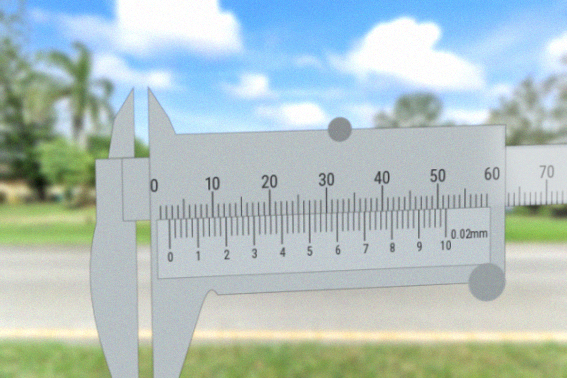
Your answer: {"value": 2.5, "unit": "mm"}
